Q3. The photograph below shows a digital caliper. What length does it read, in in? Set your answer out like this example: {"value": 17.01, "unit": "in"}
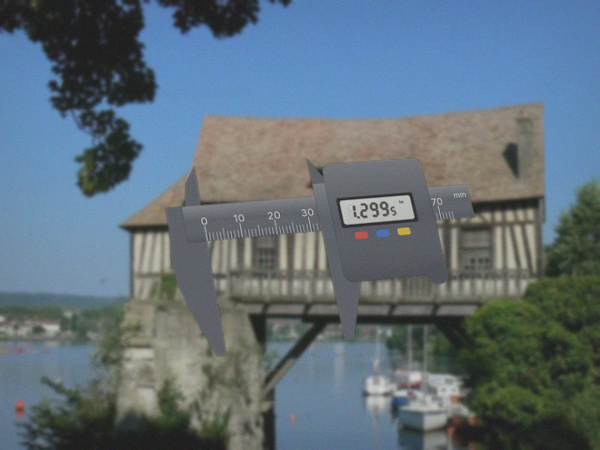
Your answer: {"value": 1.2995, "unit": "in"}
